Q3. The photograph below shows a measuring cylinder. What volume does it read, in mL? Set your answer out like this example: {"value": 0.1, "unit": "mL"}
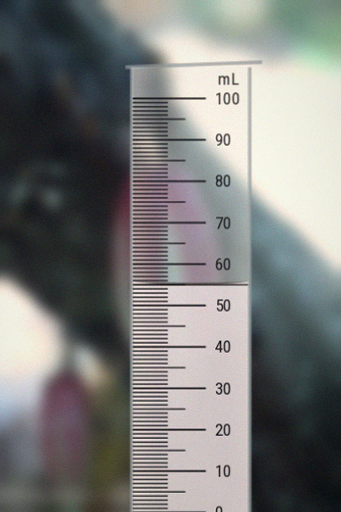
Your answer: {"value": 55, "unit": "mL"}
